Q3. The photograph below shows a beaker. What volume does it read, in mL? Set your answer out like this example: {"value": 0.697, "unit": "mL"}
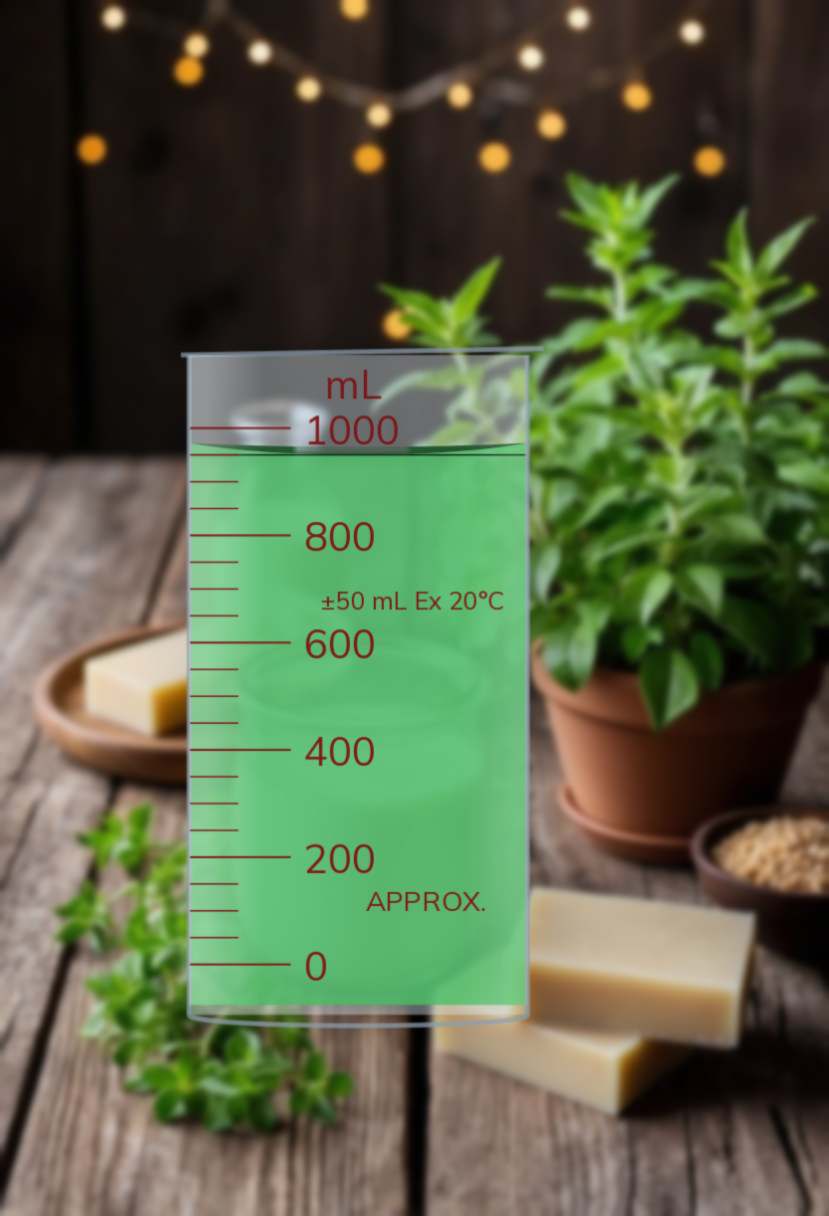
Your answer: {"value": 950, "unit": "mL"}
